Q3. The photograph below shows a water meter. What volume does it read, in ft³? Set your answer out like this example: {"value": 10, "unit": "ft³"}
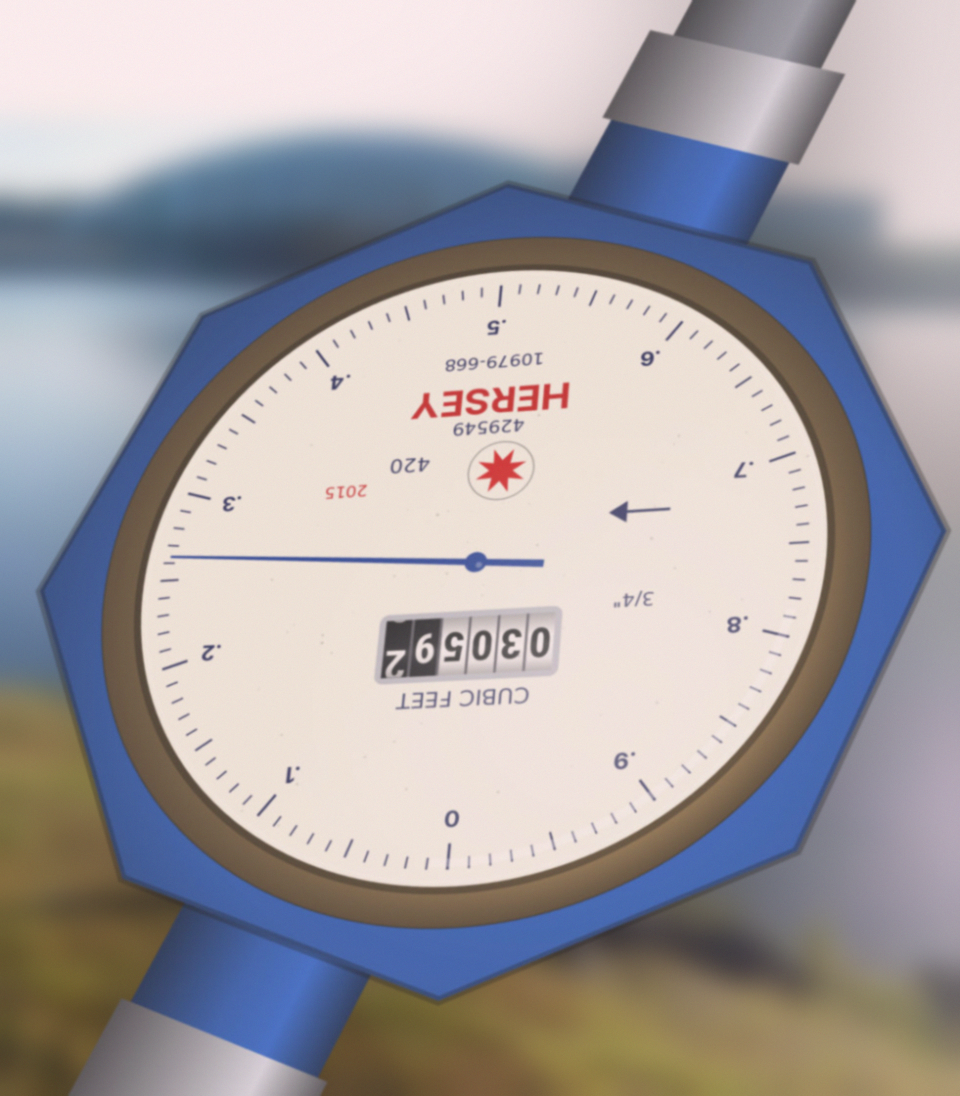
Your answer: {"value": 30592.26, "unit": "ft³"}
